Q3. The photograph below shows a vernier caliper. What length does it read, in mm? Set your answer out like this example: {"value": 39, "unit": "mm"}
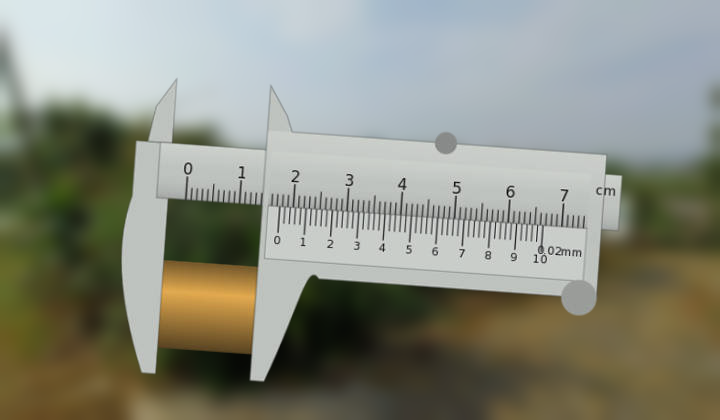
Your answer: {"value": 17.5, "unit": "mm"}
